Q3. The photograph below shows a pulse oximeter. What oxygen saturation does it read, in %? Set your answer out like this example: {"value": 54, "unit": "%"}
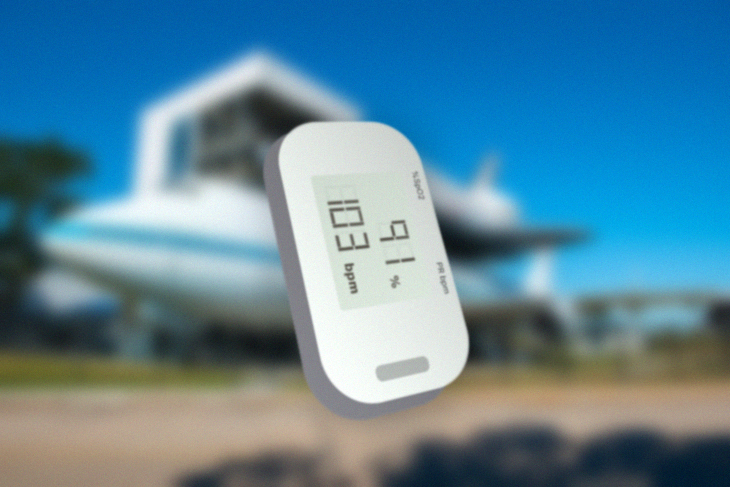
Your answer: {"value": 91, "unit": "%"}
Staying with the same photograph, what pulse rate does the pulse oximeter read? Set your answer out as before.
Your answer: {"value": 103, "unit": "bpm"}
